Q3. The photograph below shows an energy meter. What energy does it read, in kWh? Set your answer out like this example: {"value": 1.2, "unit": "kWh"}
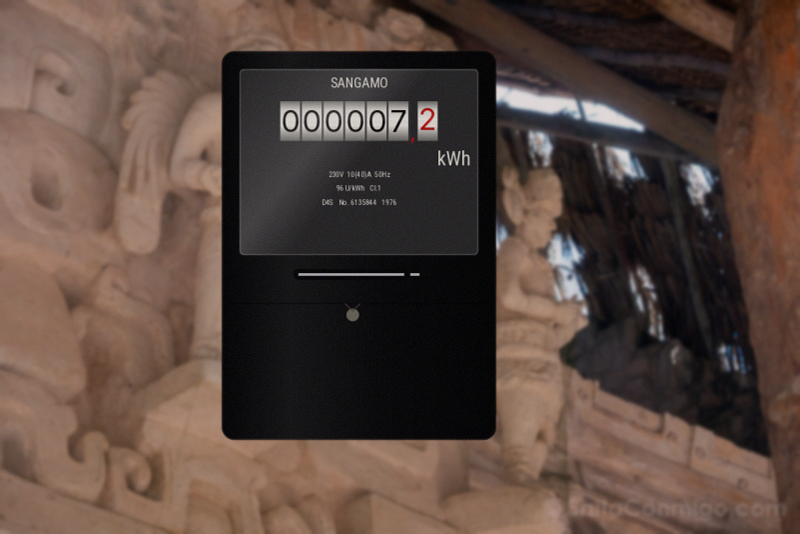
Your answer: {"value": 7.2, "unit": "kWh"}
